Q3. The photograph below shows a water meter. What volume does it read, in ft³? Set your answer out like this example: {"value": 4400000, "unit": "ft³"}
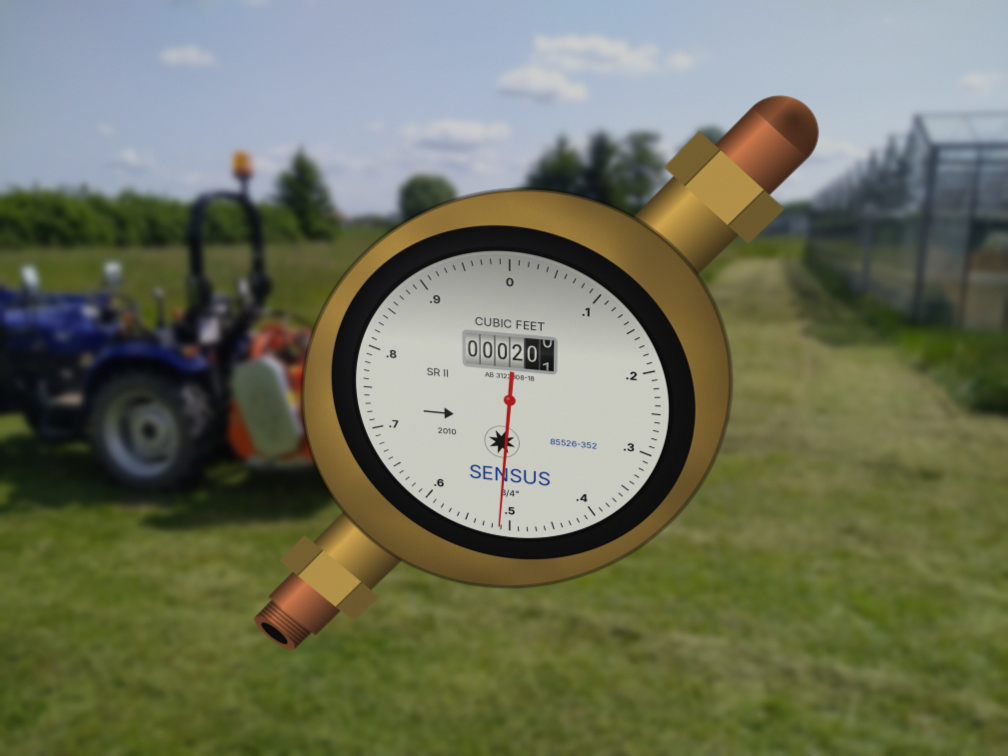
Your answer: {"value": 200.51, "unit": "ft³"}
